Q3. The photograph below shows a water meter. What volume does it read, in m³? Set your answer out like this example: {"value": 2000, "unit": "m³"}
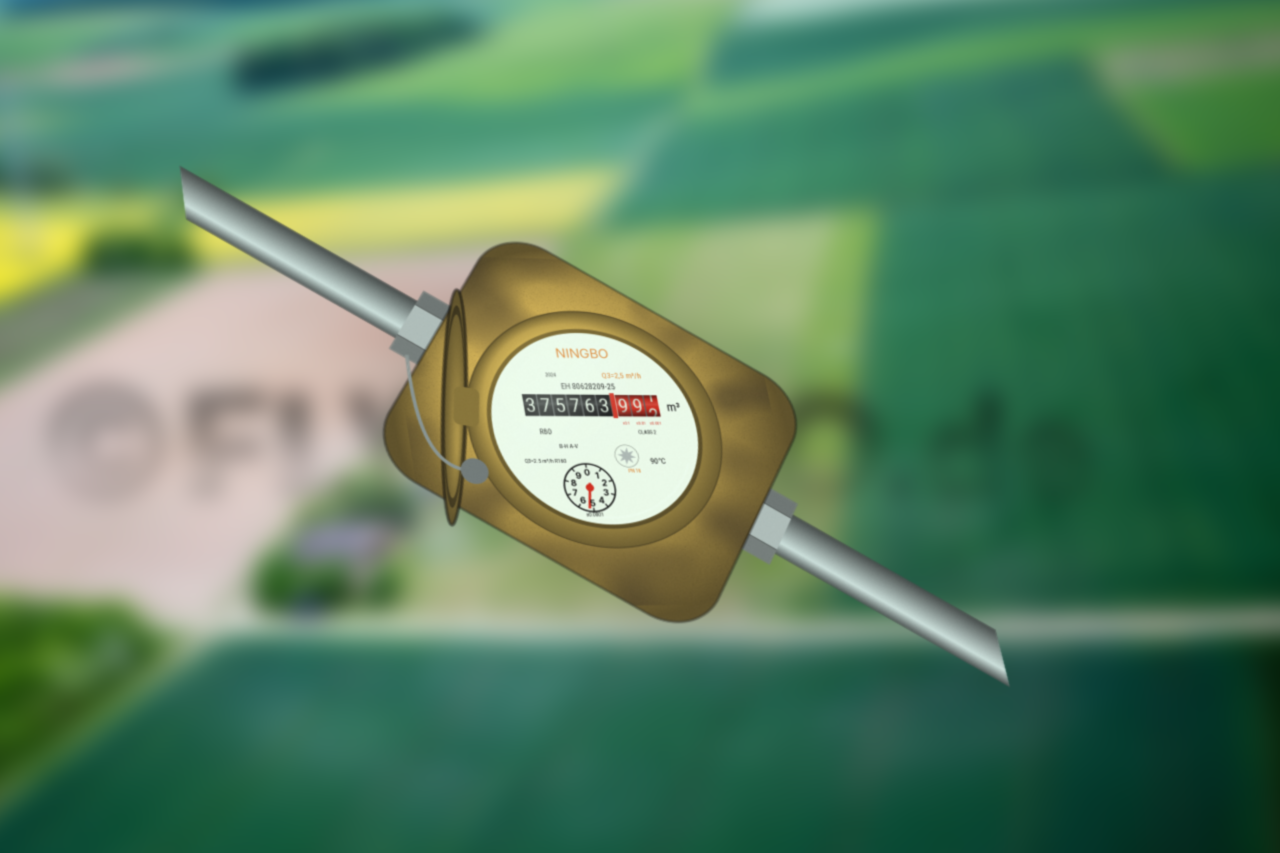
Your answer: {"value": 375763.9915, "unit": "m³"}
